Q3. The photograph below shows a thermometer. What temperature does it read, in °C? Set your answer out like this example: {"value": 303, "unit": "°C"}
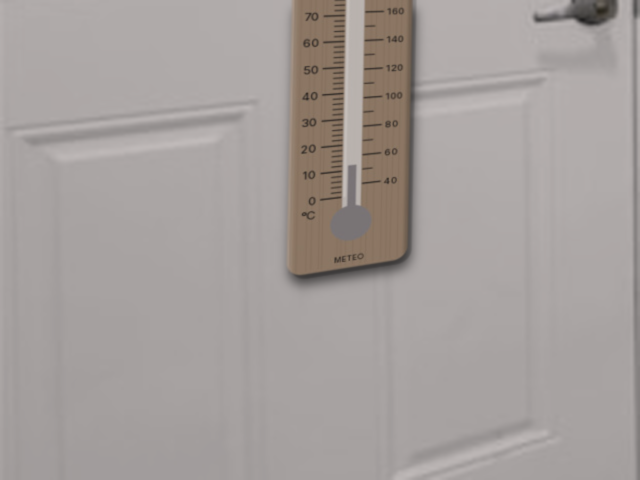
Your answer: {"value": 12, "unit": "°C"}
